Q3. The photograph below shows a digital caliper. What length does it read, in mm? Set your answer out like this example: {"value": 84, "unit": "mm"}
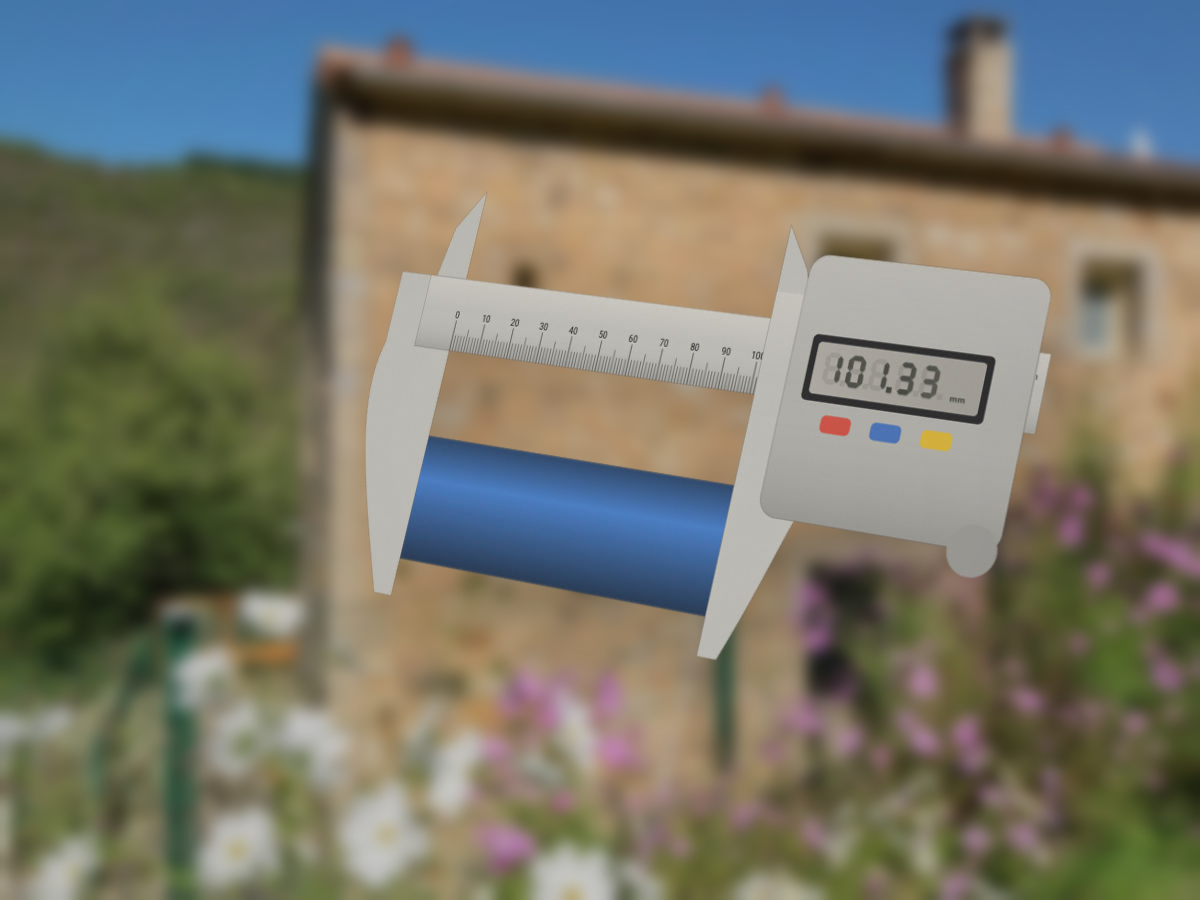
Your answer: {"value": 101.33, "unit": "mm"}
